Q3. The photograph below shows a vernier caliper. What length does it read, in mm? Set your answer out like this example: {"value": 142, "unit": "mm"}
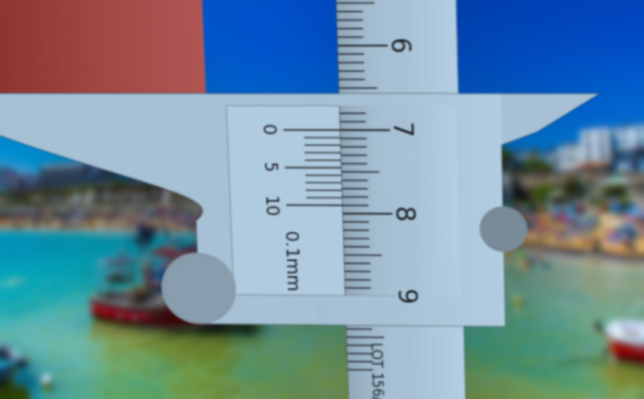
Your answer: {"value": 70.0, "unit": "mm"}
